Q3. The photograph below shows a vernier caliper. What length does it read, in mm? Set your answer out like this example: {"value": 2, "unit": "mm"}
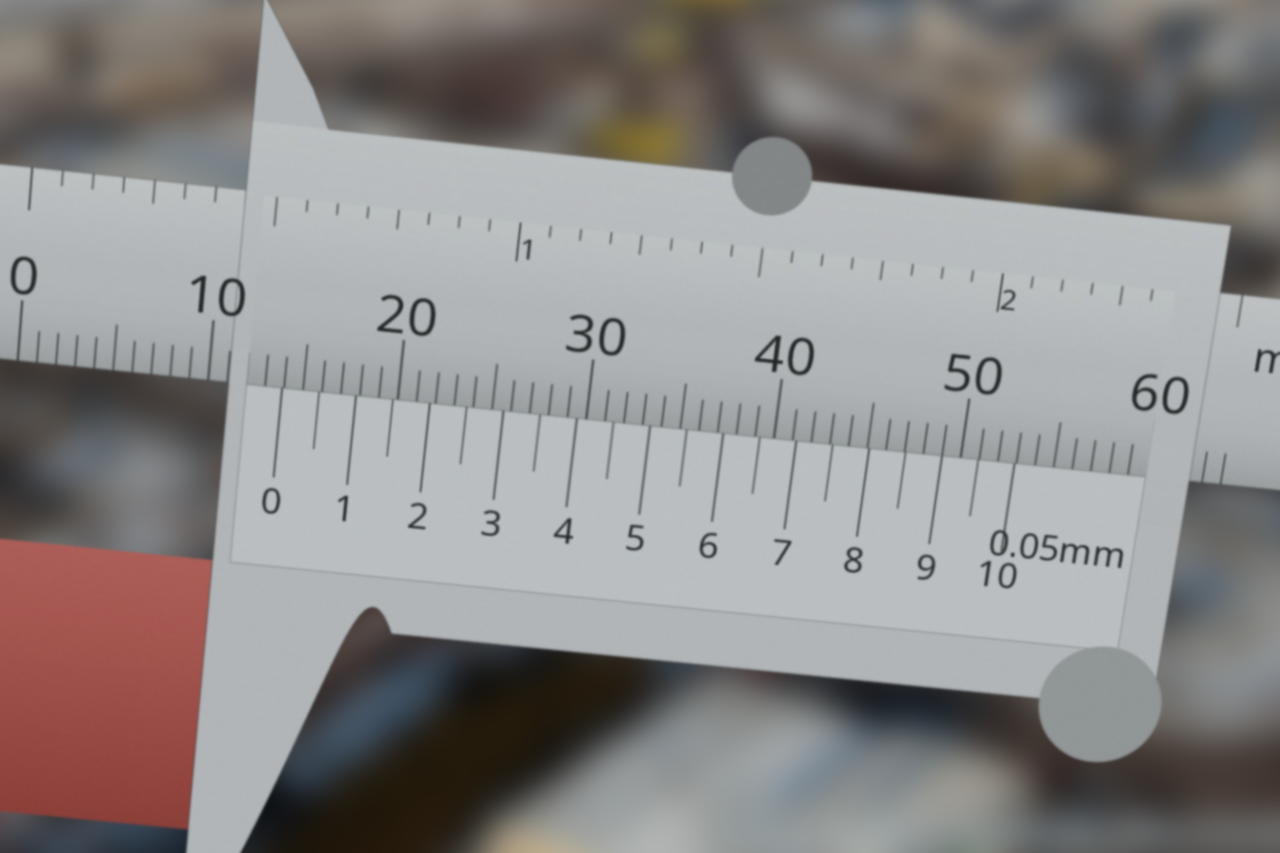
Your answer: {"value": 13.9, "unit": "mm"}
